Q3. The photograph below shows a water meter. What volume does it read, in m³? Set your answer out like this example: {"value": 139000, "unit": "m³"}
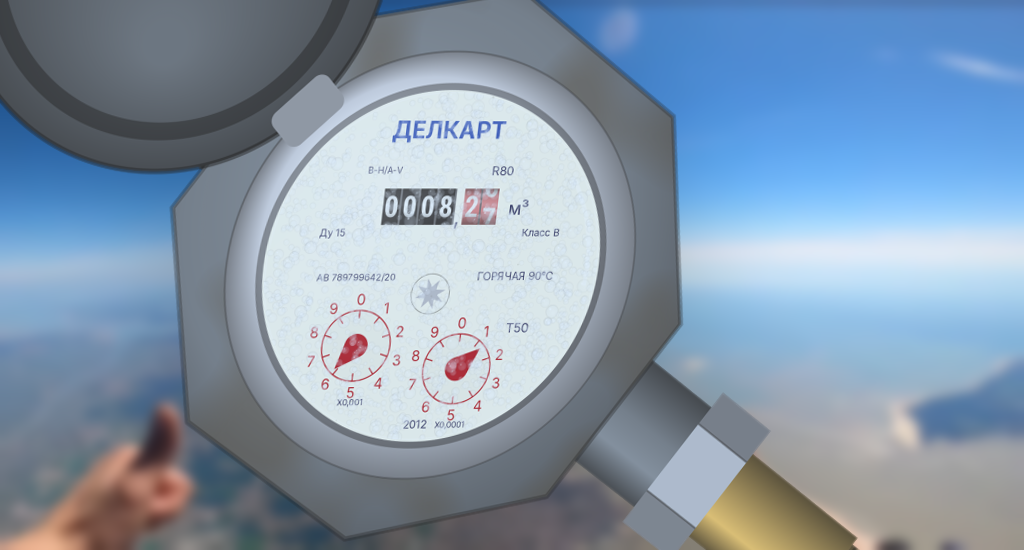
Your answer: {"value": 8.2661, "unit": "m³"}
